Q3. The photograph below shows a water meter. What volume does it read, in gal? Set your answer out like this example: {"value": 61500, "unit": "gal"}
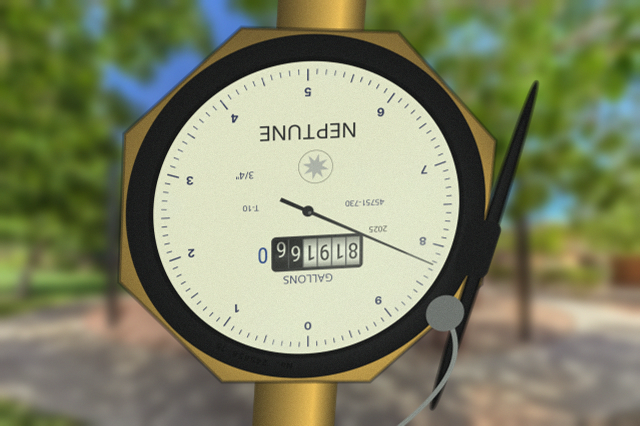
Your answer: {"value": 8191658.2, "unit": "gal"}
